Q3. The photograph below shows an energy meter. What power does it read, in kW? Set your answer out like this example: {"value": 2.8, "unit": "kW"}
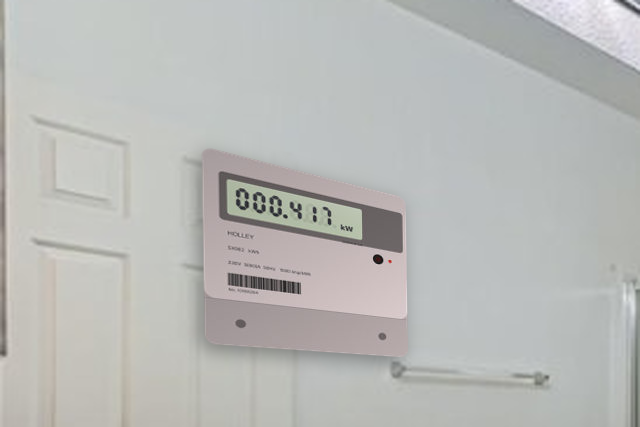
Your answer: {"value": 0.417, "unit": "kW"}
